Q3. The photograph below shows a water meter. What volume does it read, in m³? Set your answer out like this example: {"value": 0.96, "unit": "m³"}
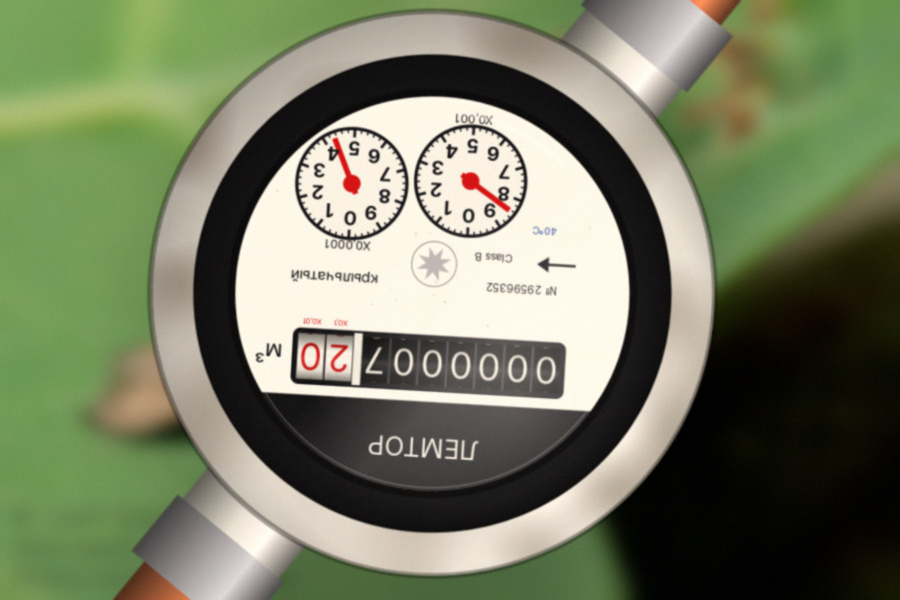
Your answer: {"value": 7.2084, "unit": "m³"}
